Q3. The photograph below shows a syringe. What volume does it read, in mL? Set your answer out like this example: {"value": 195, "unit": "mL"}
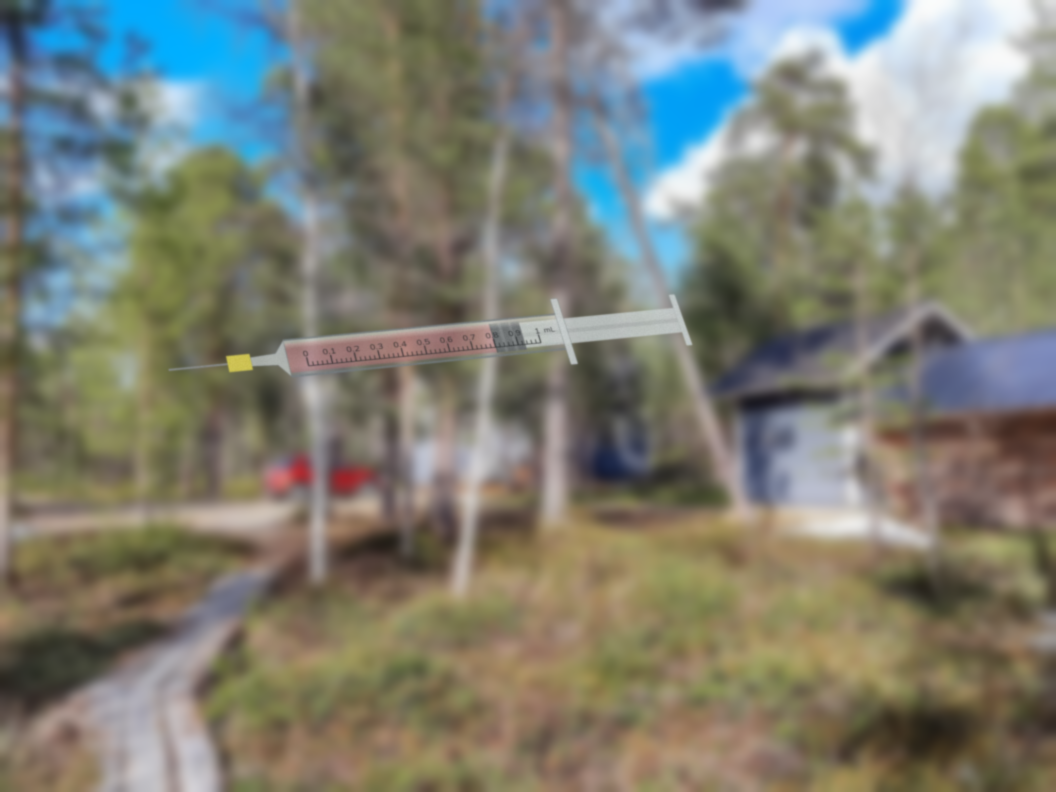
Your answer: {"value": 0.8, "unit": "mL"}
